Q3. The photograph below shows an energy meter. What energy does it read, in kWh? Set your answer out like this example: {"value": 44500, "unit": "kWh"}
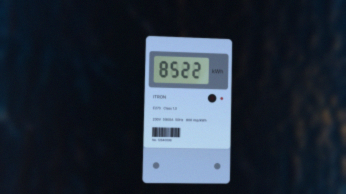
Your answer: {"value": 8522, "unit": "kWh"}
